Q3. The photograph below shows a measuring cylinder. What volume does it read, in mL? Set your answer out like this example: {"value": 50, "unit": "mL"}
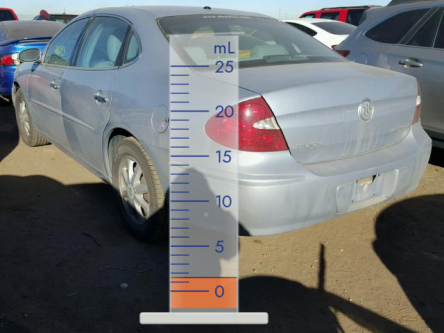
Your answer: {"value": 1.5, "unit": "mL"}
